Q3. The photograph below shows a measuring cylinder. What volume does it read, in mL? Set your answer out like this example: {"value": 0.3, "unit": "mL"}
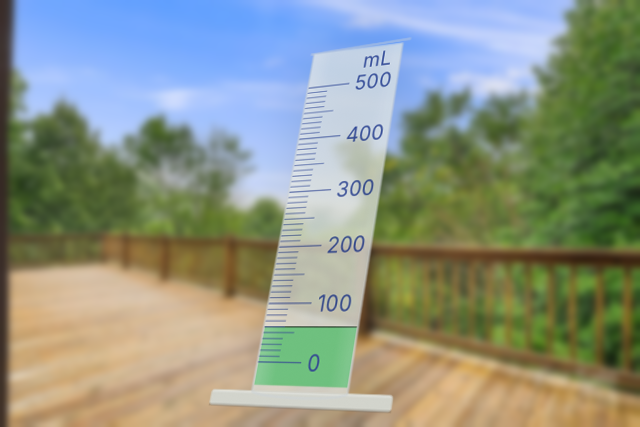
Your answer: {"value": 60, "unit": "mL"}
